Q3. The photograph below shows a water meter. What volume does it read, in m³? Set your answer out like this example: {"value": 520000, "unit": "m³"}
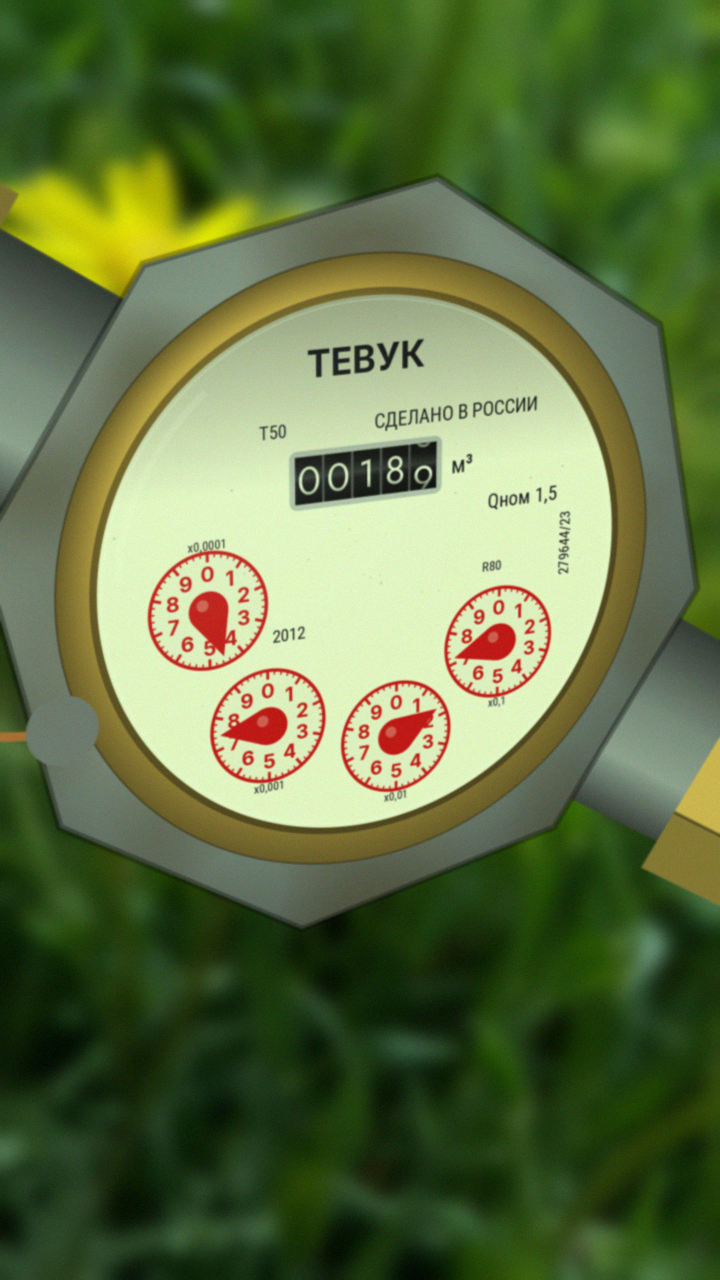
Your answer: {"value": 188.7174, "unit": "m³"}
